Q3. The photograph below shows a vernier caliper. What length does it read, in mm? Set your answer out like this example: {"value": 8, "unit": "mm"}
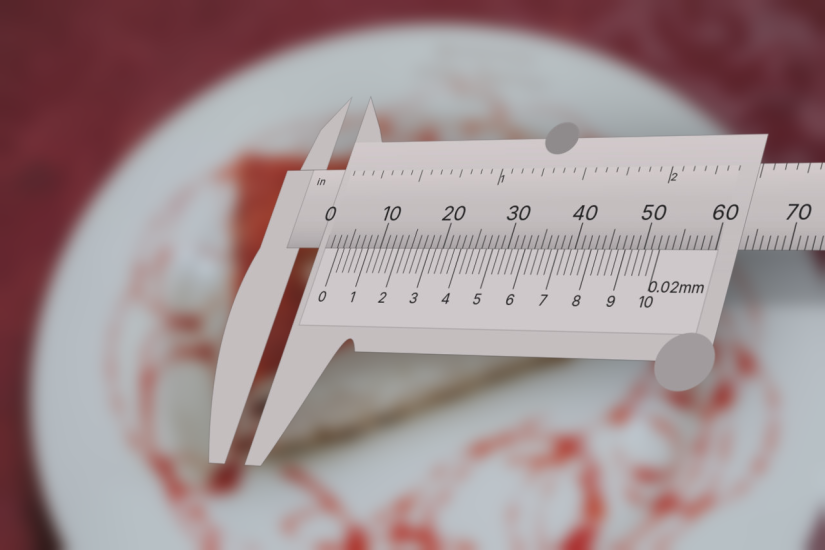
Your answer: {"value": 3.2, "unit": "mm"}
